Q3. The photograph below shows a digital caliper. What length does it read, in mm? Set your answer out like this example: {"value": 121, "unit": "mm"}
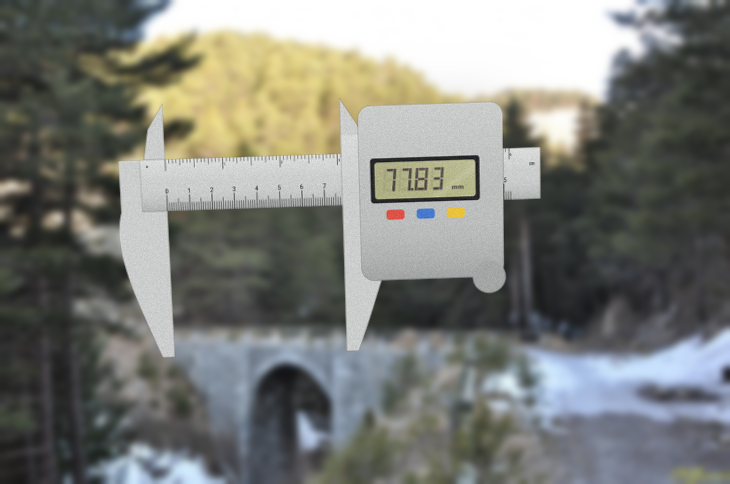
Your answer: {"value": 77.83, "unit": "mm"}
